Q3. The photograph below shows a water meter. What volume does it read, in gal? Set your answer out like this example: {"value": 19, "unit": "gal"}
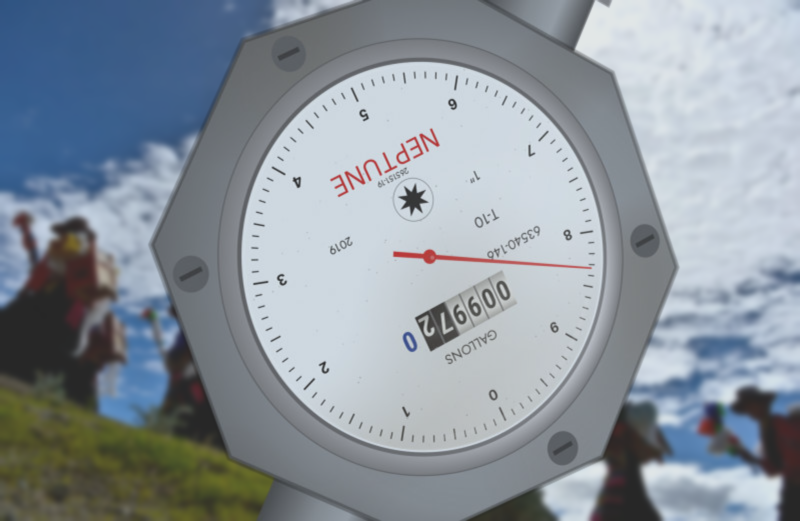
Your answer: {"value": 99718.3, "unit": "gal"}
